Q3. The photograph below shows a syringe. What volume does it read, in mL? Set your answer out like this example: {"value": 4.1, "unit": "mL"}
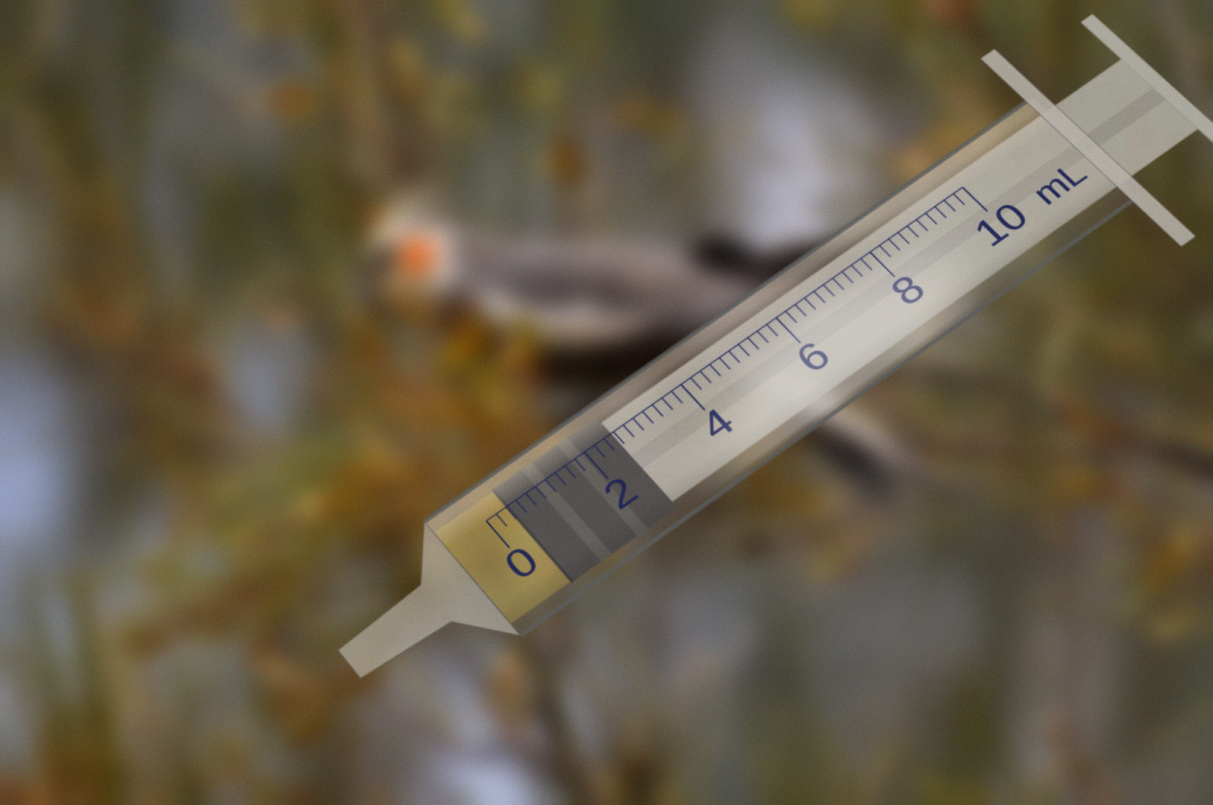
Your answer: {"value": 0.4, "unit": "mL"}
